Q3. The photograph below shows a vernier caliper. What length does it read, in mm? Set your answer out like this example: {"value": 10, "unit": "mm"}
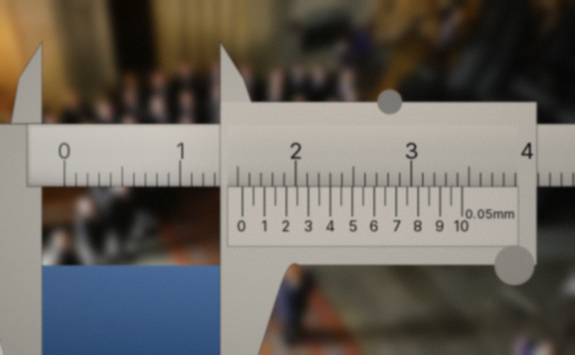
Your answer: {"value": 15.4, "unit": "mm"}
